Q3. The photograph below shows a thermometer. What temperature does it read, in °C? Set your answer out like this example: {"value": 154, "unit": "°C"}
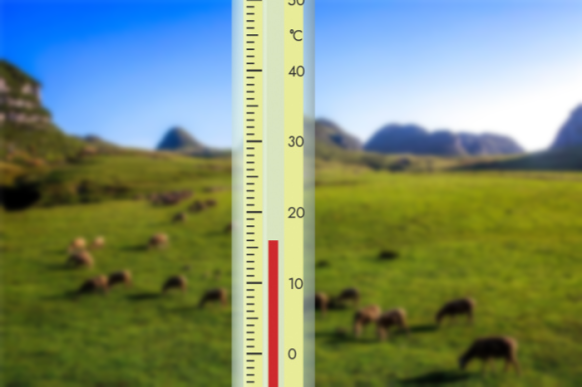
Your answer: {"value": 16, "unit": "°C"}
